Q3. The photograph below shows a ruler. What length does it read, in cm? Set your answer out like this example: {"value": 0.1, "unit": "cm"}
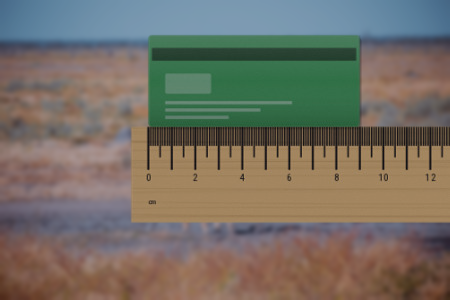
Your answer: {"value": 9, "unit": "cm"}
